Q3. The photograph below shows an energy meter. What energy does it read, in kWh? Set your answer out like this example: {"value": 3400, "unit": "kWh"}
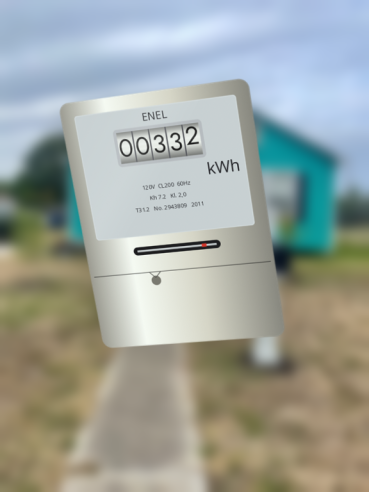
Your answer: {"value": 332, "unit": "kWh"}
